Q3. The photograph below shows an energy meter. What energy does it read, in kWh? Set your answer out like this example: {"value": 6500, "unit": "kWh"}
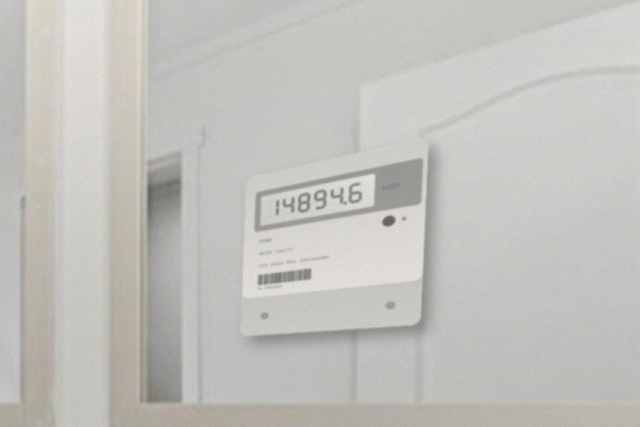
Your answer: {"value": 14894.6, "unit": "kWh"}
